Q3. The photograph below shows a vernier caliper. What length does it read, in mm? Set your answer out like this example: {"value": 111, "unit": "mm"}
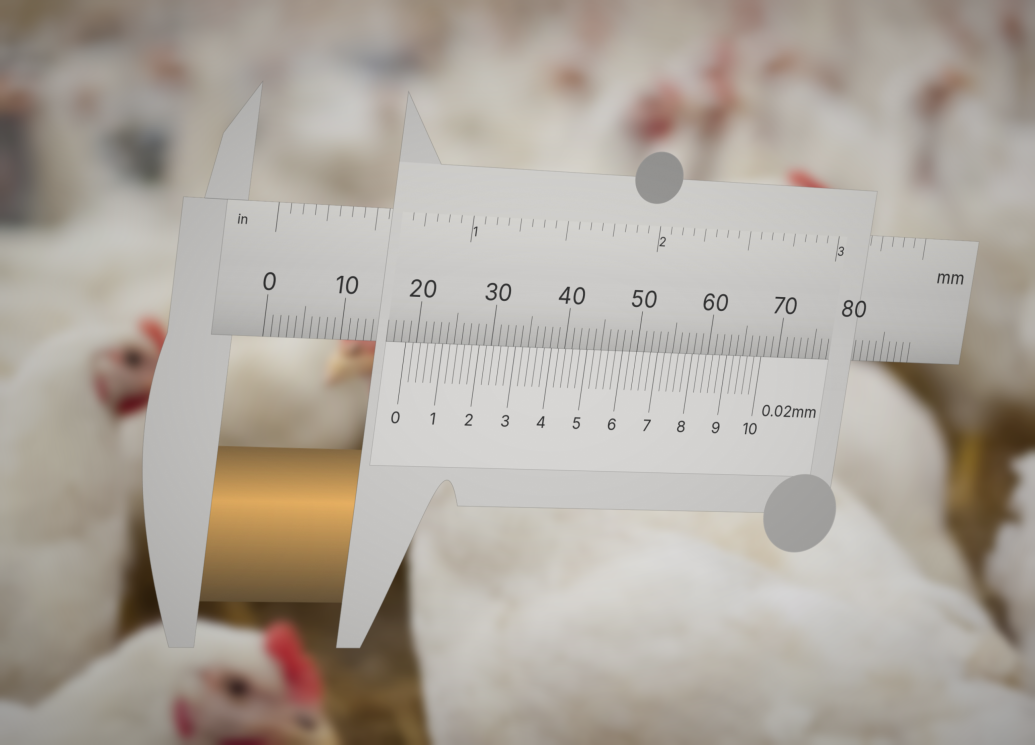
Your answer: {"value": 18.6, "unit": "mm"}
